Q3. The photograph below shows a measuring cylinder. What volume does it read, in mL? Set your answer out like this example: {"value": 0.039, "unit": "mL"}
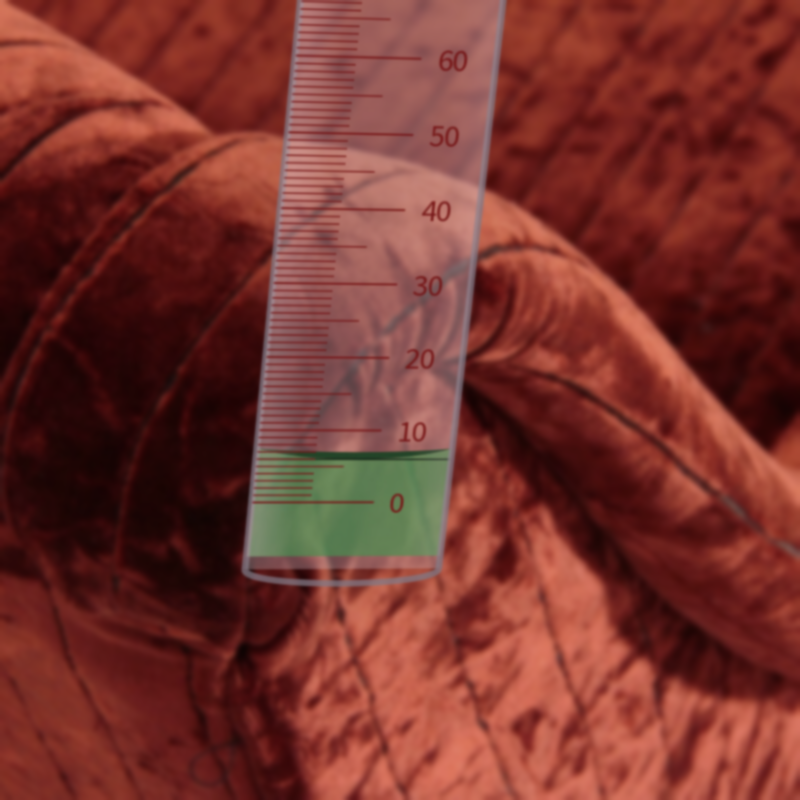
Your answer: {"value": 6, "unit": "mL"}
